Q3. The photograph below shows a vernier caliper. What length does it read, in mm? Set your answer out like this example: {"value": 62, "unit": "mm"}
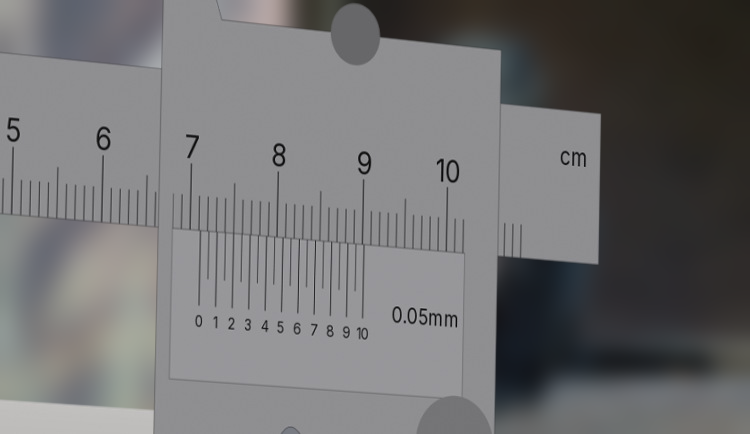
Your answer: {"value": 71.2, "unit": "mm"}
